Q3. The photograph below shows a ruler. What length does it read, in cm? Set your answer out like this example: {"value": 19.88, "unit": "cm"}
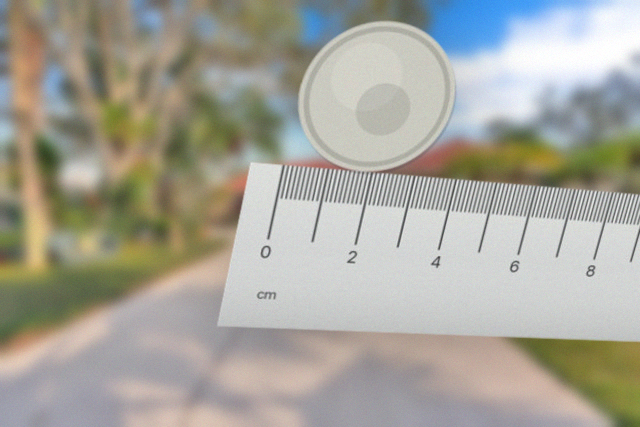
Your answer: {"value": 3.5, "unit": "cm"}
